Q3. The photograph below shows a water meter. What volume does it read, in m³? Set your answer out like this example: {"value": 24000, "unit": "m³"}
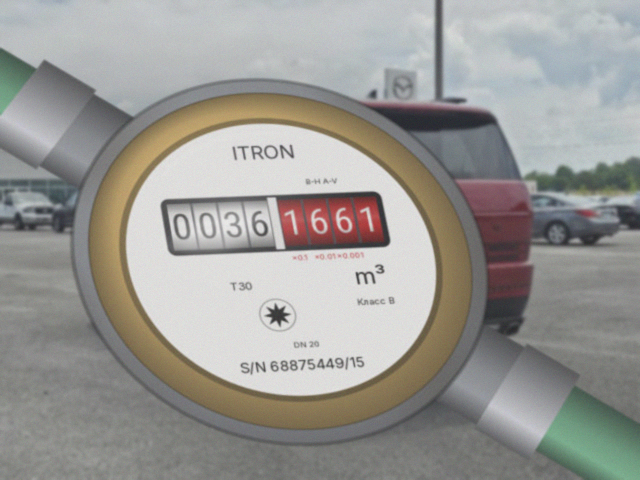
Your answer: {"value": 36.1661, "unit": "m³"}
